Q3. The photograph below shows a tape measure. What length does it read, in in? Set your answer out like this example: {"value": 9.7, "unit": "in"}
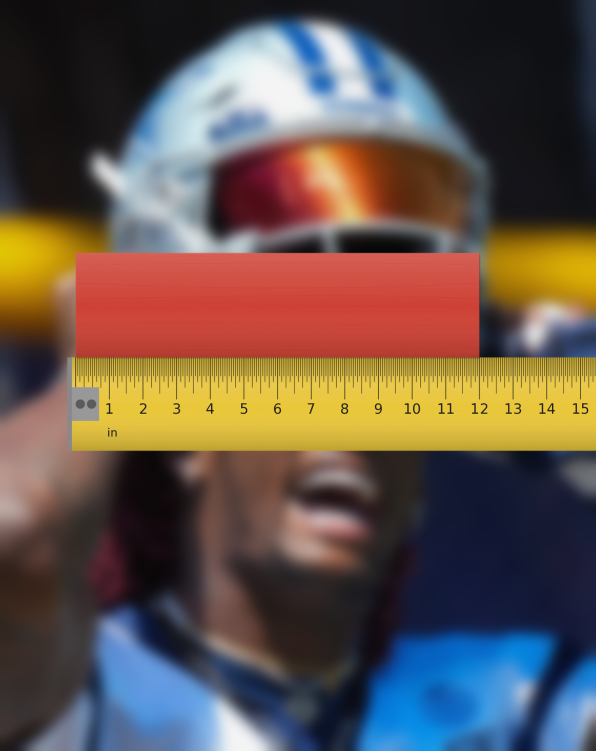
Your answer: {"value": 12, "unit": "in"}
